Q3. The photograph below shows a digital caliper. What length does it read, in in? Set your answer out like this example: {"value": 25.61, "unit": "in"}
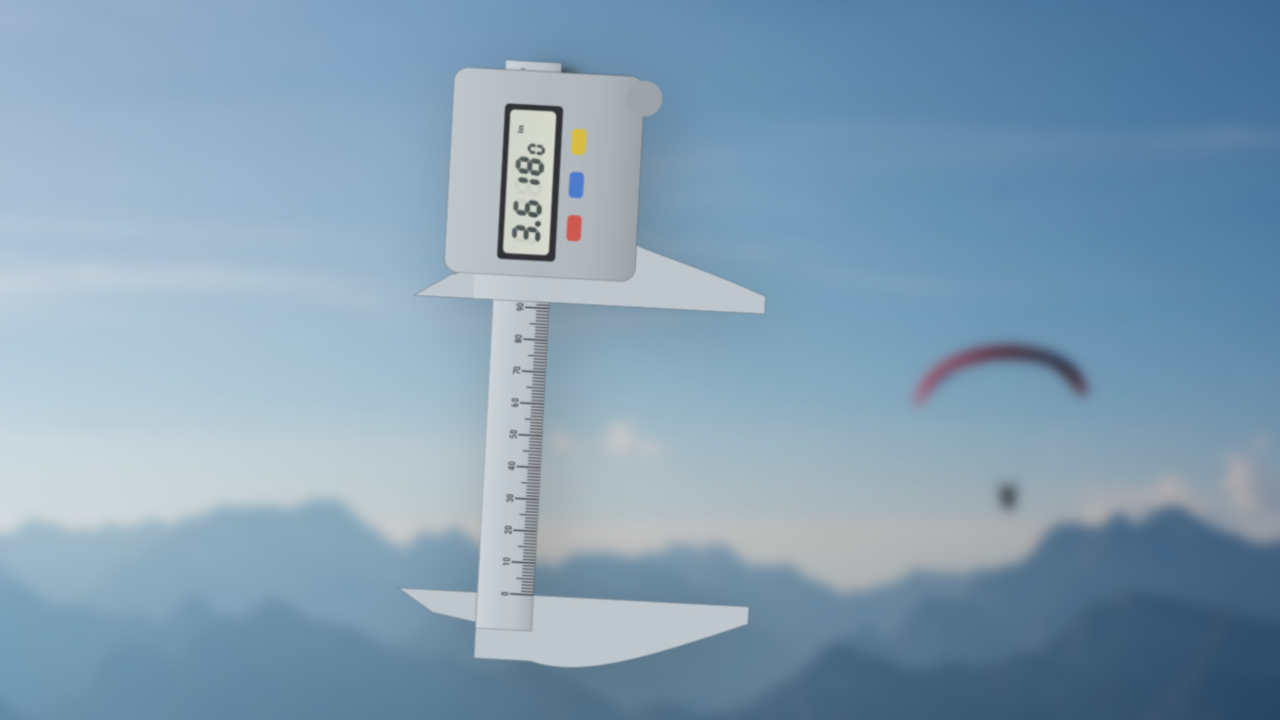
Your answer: {"value": 3.6180, "unit": "in"}
